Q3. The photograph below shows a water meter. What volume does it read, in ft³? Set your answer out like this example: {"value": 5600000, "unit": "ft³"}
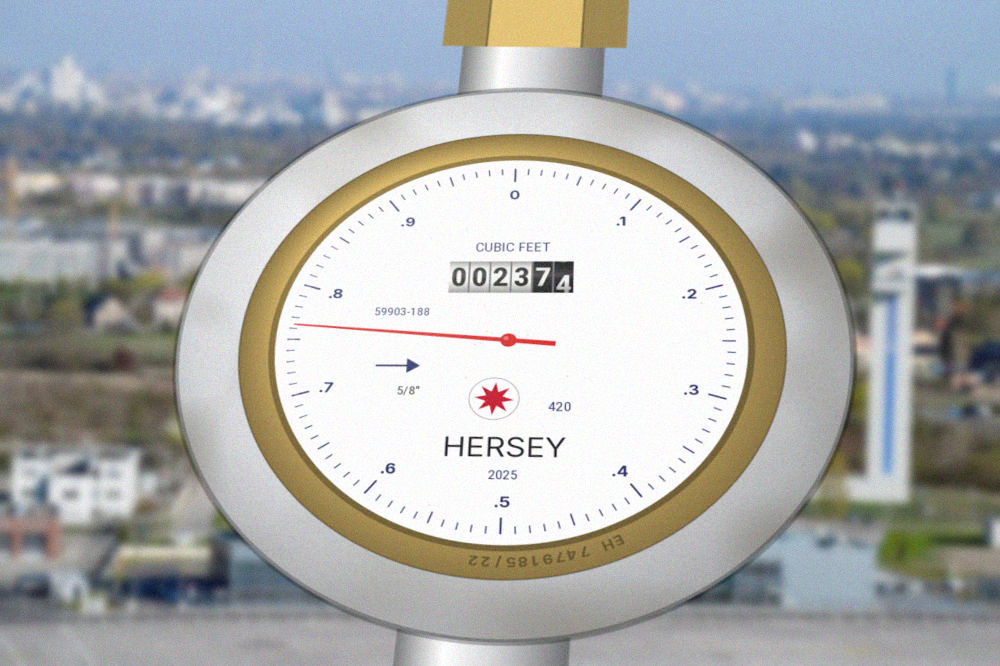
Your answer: {"value": 2373.76, "unit": "ft³"}
